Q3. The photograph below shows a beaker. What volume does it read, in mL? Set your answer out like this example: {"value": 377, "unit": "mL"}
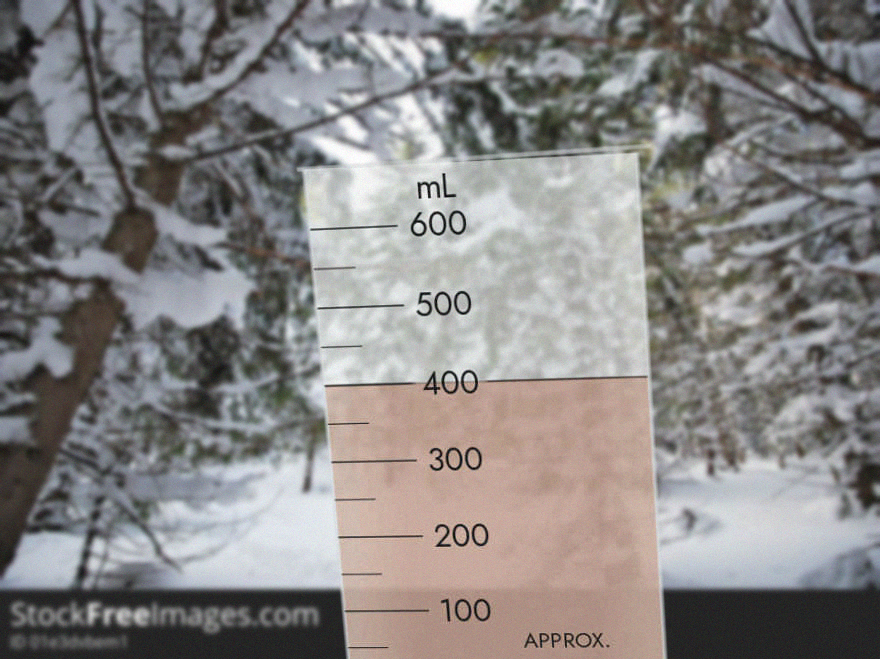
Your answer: {"value": 400, "unit": "mL"}
